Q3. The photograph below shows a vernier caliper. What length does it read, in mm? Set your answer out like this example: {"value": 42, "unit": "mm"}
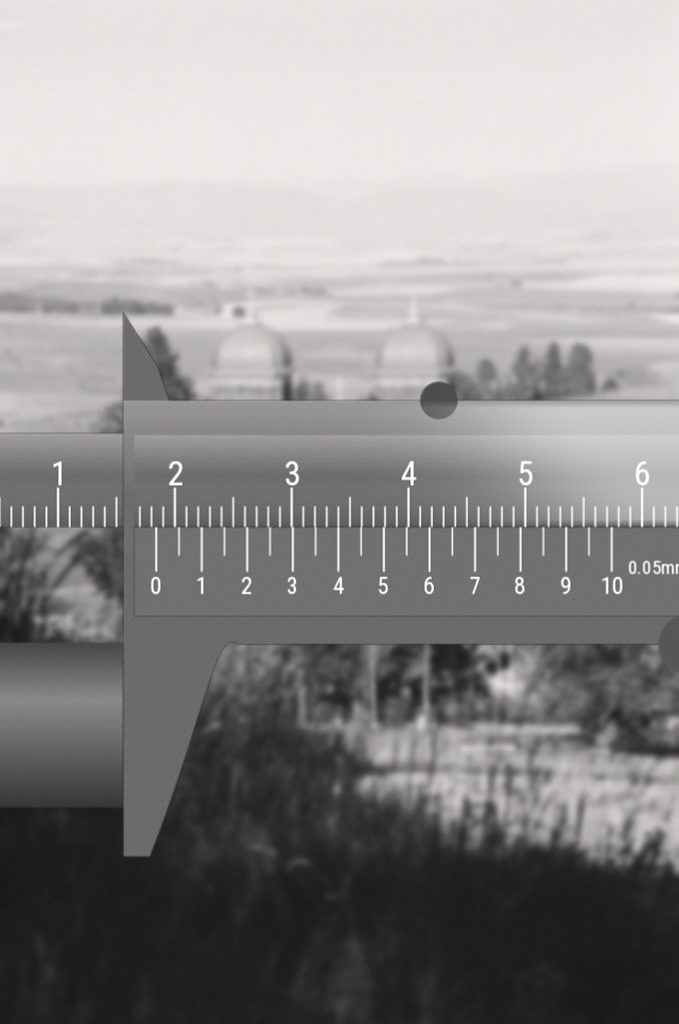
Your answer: {"value": 18.4, "unit": "mm"}
